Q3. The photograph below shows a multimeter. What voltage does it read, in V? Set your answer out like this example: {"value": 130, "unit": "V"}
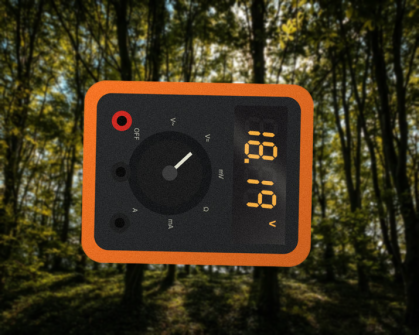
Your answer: {"value": 18.19, "unit": "V"}
